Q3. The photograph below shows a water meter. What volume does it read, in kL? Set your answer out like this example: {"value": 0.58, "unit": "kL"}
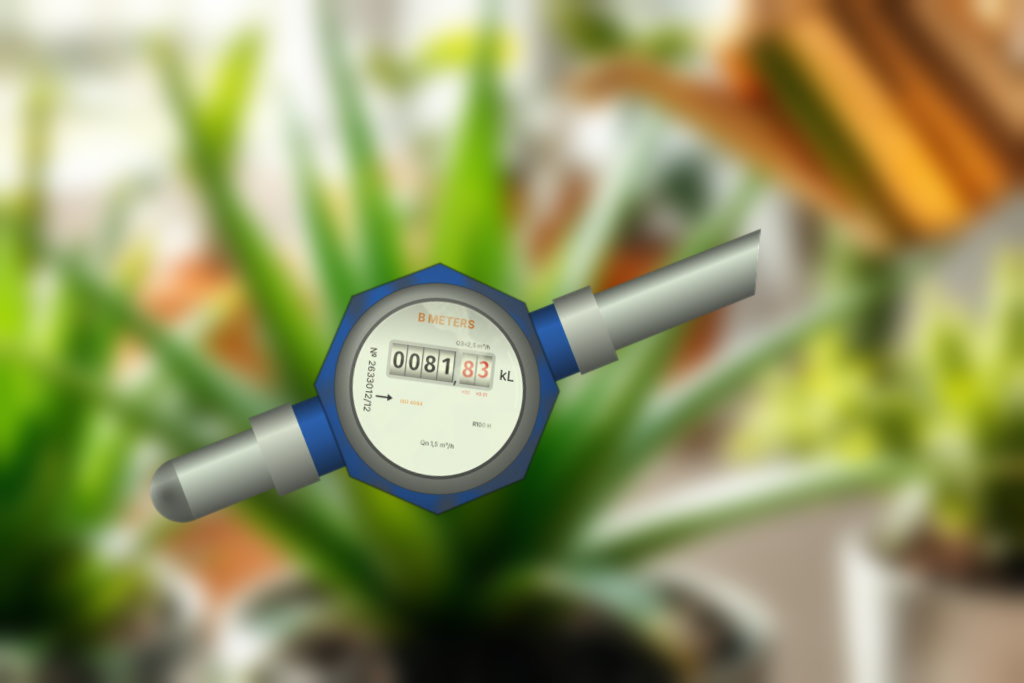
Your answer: {"value": 81.83, "unit": "kL"}
